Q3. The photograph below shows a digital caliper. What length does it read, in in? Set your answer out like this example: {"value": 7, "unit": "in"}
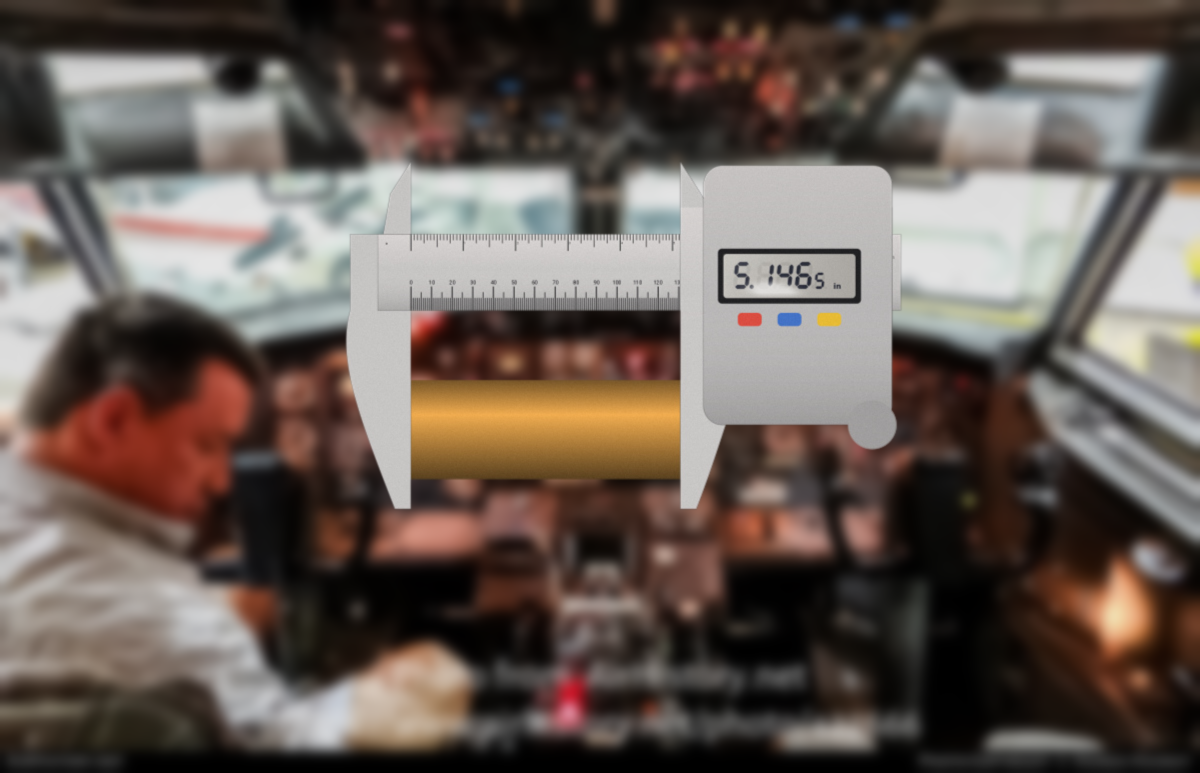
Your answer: {"value": 5.1465, "unit": "in"}
